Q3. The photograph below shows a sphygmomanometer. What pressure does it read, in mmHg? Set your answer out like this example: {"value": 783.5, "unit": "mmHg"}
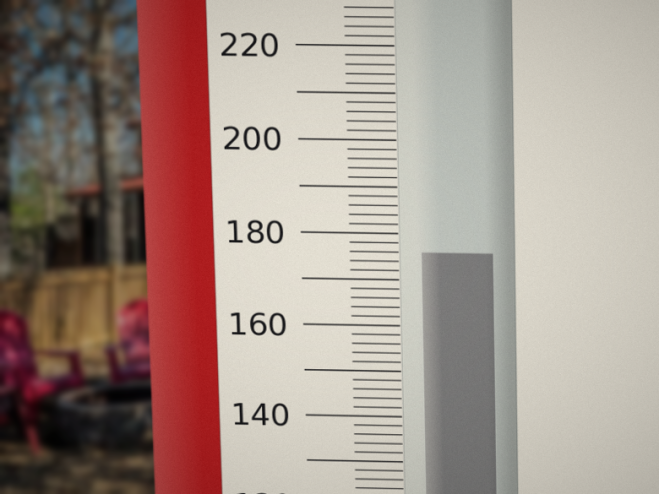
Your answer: {"value": 176, "unit": "mmHg"}
